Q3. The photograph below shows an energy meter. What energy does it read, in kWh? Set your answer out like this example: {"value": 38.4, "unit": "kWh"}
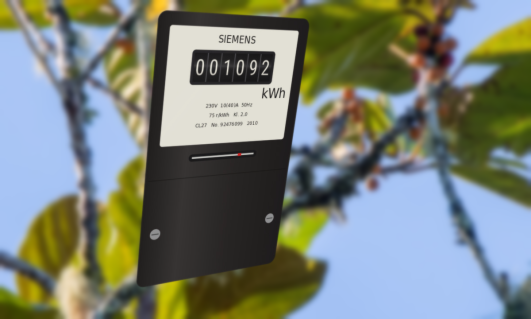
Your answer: {"value": 1092, "unit": "kWh"}
